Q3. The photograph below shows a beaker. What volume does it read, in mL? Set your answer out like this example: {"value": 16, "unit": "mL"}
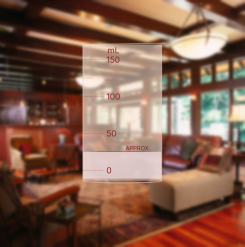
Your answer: {"value": 25, "unit": "mL"}
